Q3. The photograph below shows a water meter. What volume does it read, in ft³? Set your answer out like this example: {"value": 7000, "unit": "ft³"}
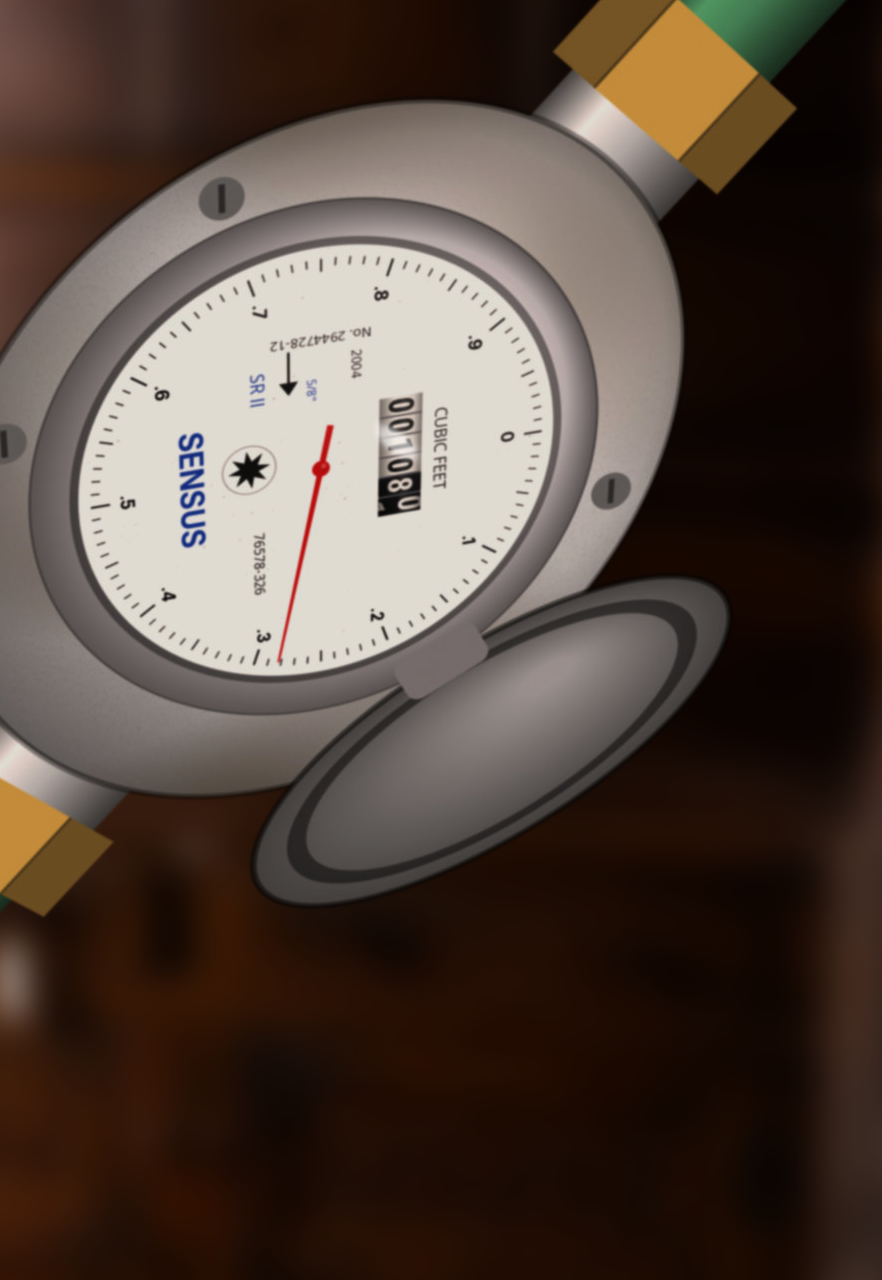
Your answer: {"value": 1080.28, "unit": "ft³"}
